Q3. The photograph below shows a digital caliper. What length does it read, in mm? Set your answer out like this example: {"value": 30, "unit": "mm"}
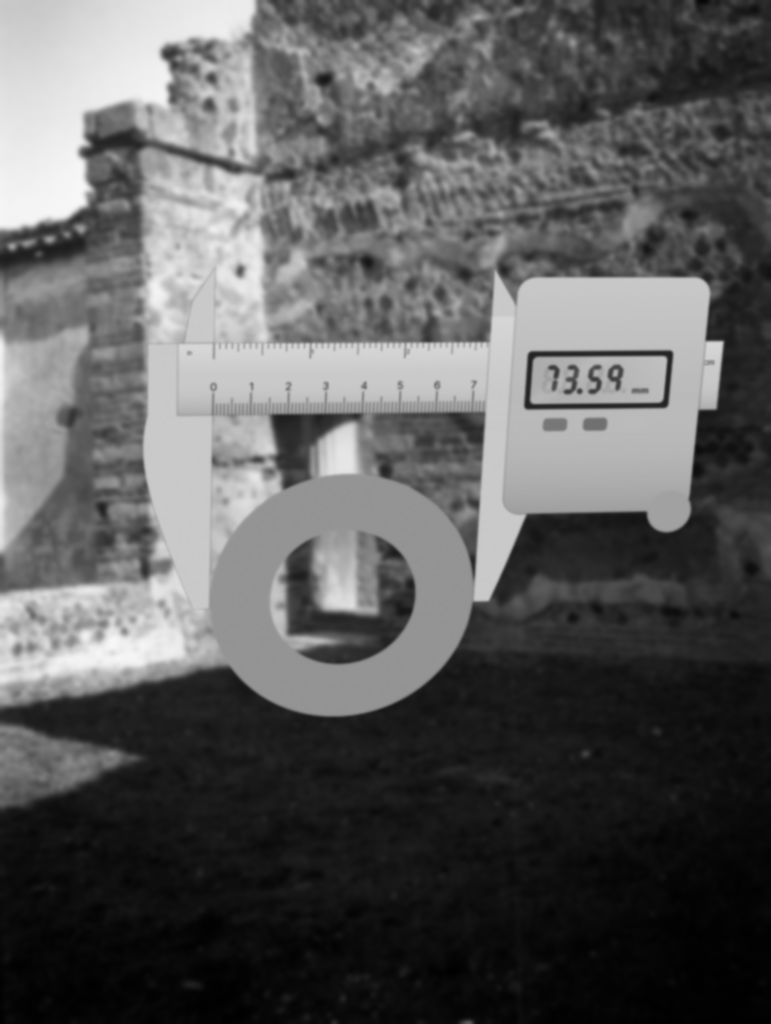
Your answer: {"value": 73.59, "unit": "mm"}
